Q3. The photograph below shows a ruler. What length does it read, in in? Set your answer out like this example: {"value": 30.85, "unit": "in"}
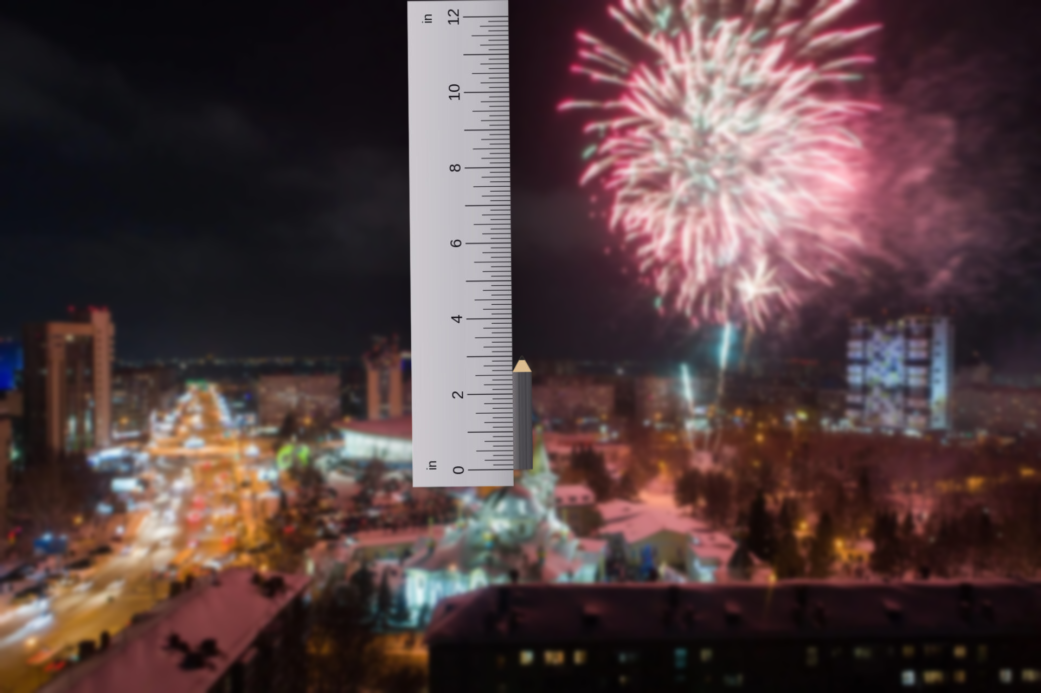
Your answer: {"value": 3, "unit": "in"}
